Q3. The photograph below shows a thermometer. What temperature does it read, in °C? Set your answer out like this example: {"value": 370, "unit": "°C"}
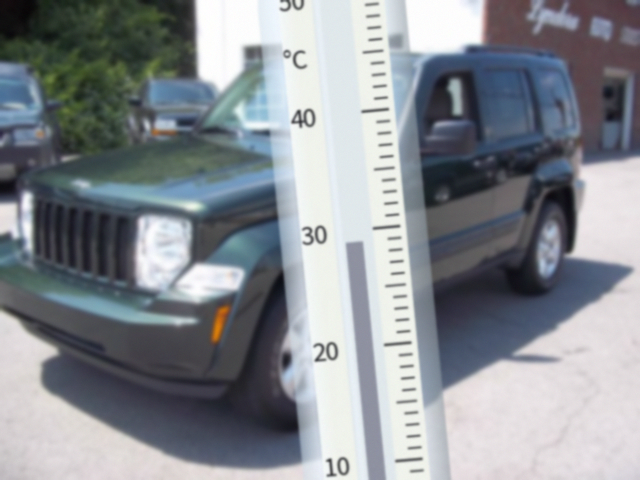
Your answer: {"value": 29, "unit": "°C"}
